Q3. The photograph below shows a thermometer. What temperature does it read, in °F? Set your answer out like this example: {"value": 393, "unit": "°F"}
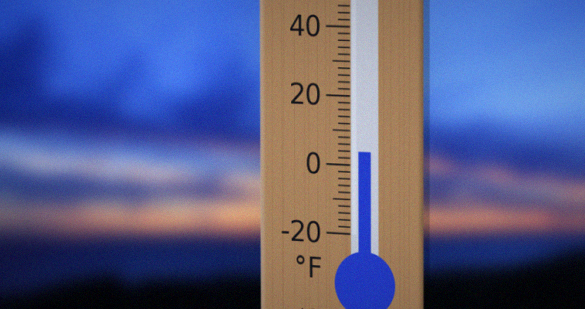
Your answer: {"value": 4, "unit": "°F"}
